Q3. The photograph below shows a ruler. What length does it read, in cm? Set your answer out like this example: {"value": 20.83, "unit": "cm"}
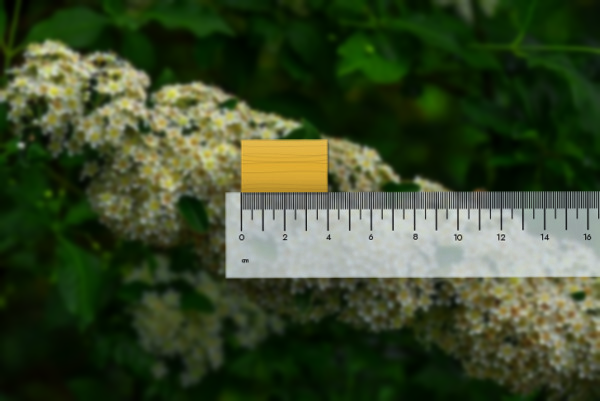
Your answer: {"value": 4, "unit": "cm"}
